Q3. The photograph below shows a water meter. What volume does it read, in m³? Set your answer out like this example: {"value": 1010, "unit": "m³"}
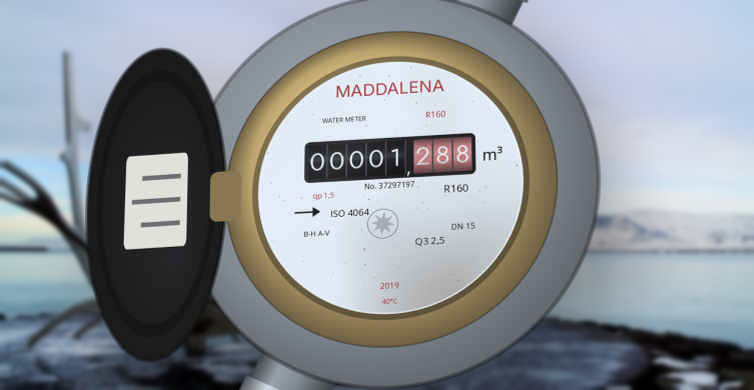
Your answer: {"value": 1.288, "unit": "m³"}
